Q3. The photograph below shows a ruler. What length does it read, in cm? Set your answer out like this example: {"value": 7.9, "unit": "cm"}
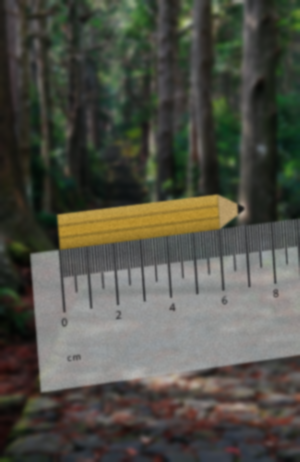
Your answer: {"value": 7, "unit": "cm"}
